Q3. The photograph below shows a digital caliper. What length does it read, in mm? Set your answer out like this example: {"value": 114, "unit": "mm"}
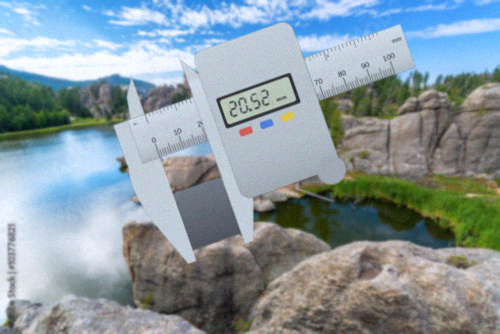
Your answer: {"value": 20.52, "unit": "mm"}
